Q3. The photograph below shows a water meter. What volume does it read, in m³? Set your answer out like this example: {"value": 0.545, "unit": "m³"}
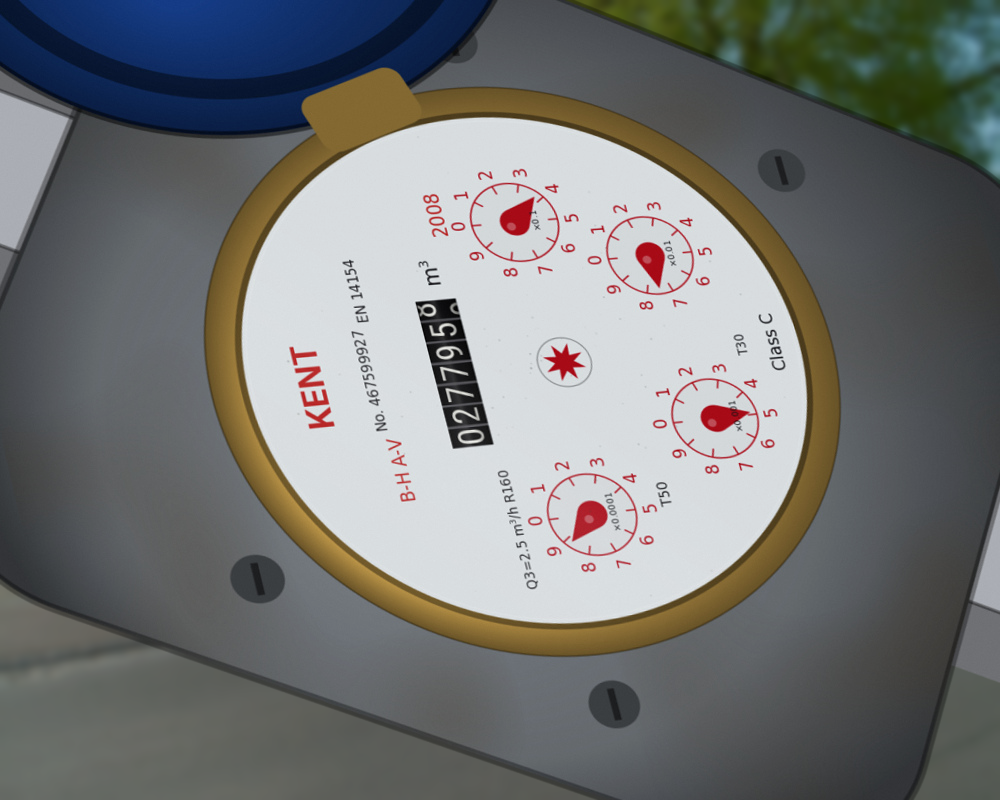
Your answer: {"value": 277958.3748, "unit": "m³"}
